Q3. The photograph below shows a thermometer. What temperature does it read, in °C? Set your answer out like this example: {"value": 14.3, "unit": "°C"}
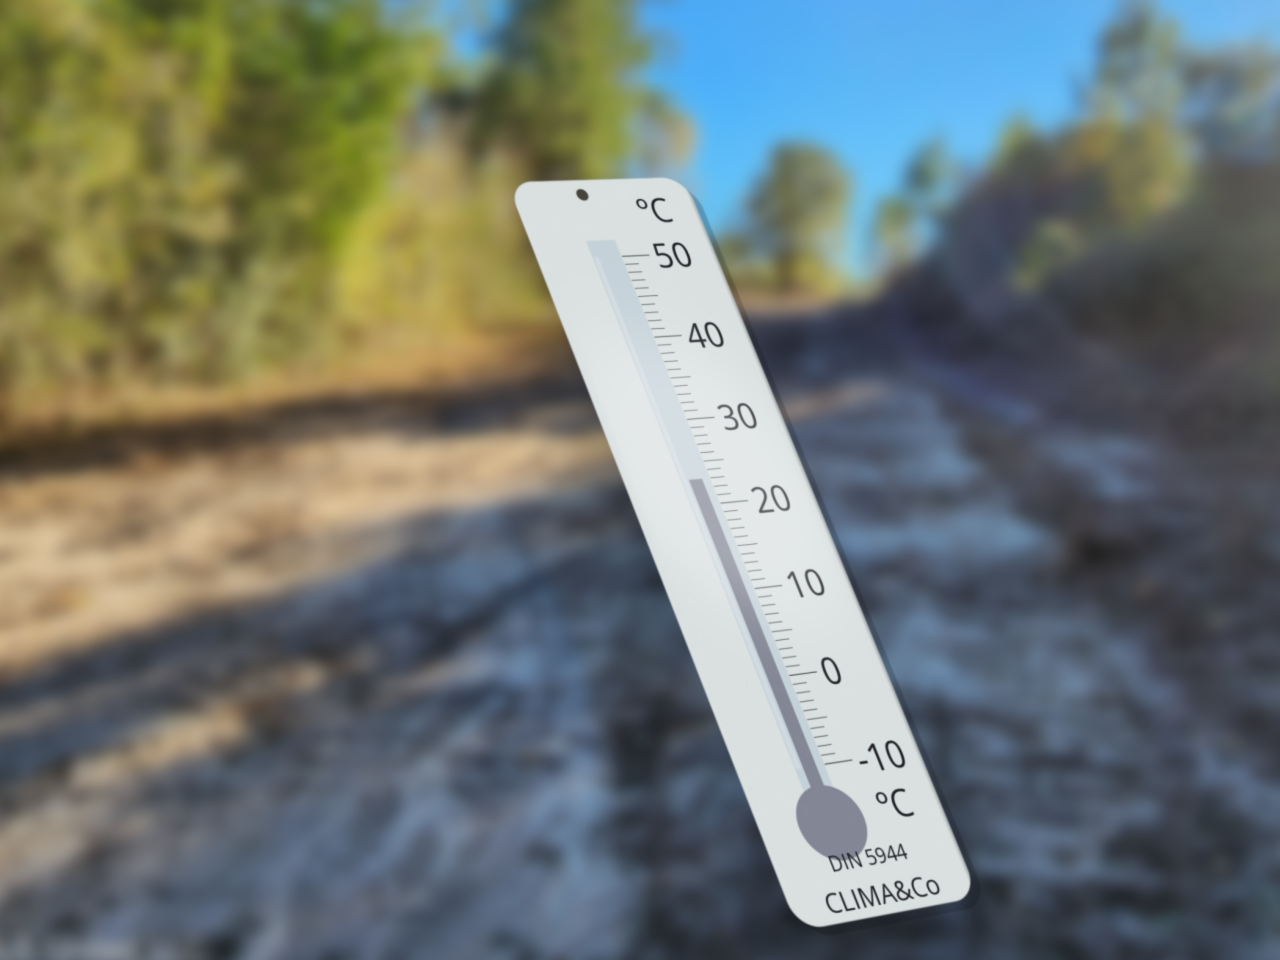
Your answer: {"value": 23, "unit": "°C"}
